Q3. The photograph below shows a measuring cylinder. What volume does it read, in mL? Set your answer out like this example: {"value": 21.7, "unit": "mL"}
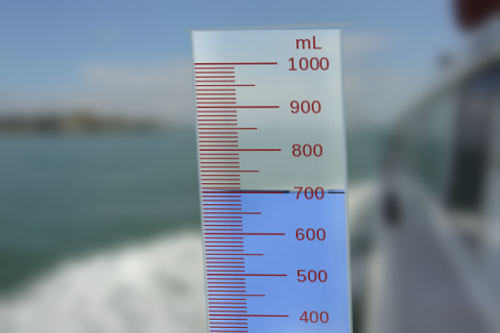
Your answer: {"value": 700, "unit": "mL"}
